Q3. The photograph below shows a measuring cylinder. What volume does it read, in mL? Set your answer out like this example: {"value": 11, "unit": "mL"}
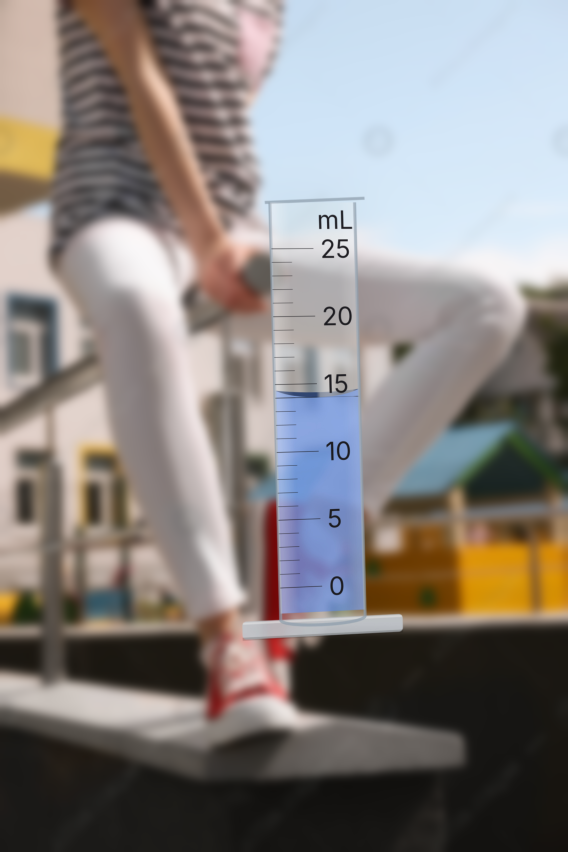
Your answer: {"value": 14, "unit": "mL"}
